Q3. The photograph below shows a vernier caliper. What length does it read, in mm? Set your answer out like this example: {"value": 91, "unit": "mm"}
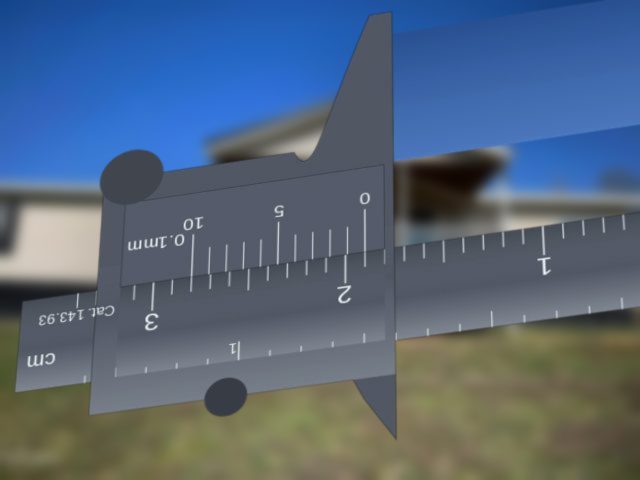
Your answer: {"value": 19.0, "unit": "mm"}
